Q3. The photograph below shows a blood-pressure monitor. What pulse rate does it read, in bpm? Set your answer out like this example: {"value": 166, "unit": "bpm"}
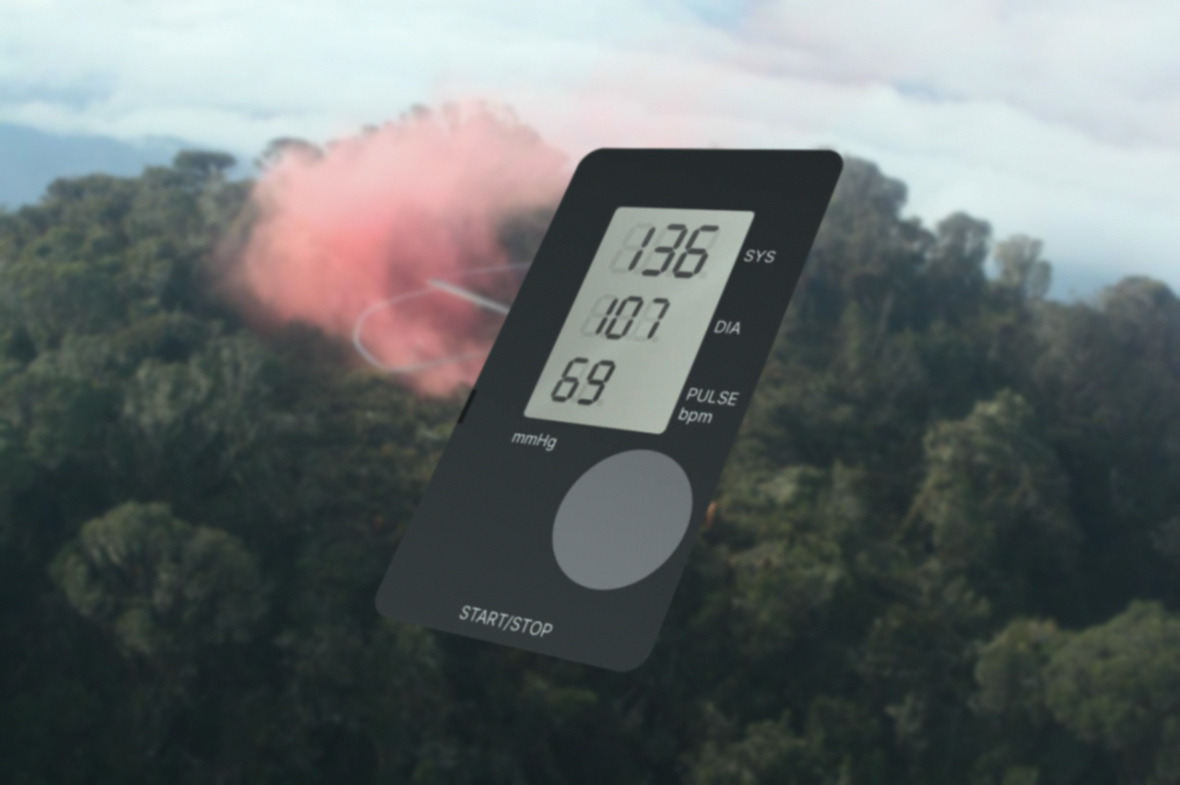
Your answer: {"value": 69, "unit": "bpm"}
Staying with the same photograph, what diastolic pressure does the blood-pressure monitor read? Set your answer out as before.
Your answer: {"value": 107, "unit": "mmHg"}
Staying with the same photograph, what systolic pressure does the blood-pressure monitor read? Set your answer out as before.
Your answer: {"value": 136, "unit": "mmHg"}
